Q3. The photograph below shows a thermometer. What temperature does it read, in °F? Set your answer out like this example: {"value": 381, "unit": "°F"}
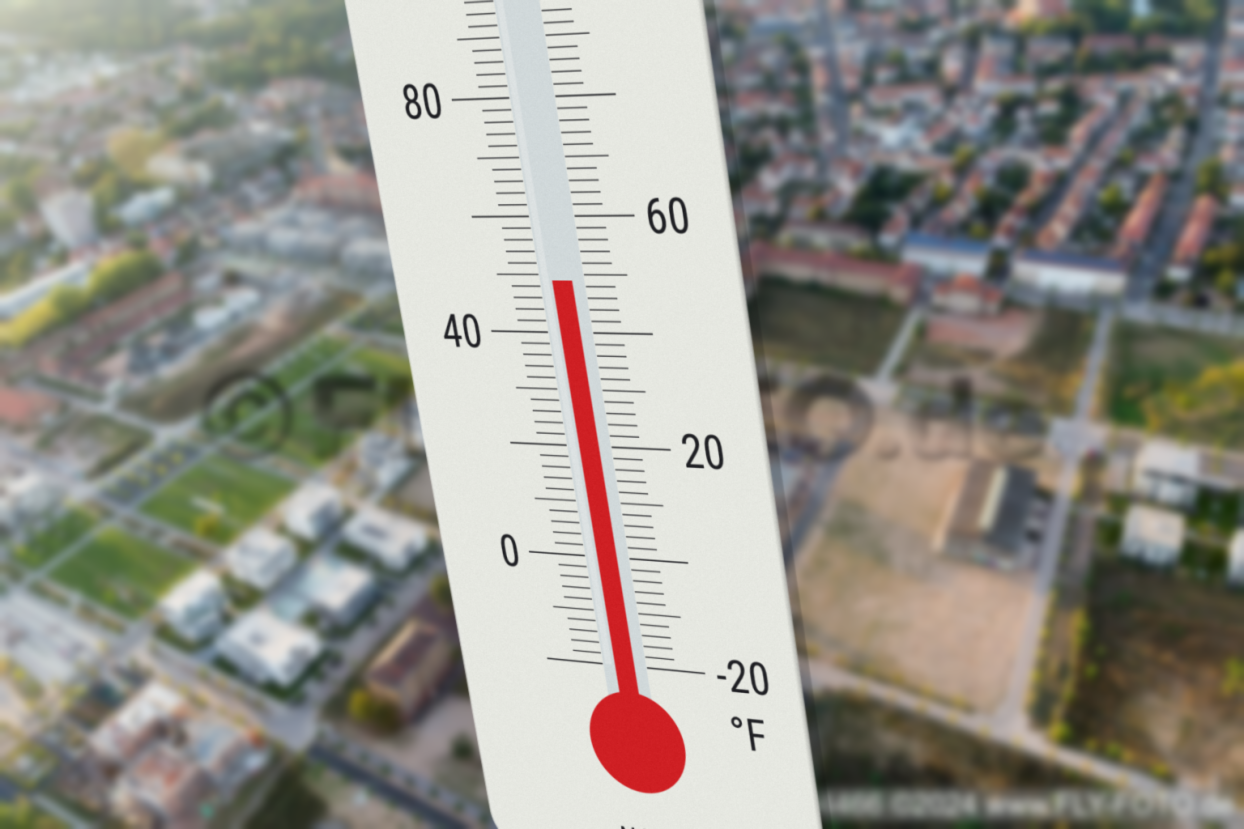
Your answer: {"value": 49, "unit": "°F"}
